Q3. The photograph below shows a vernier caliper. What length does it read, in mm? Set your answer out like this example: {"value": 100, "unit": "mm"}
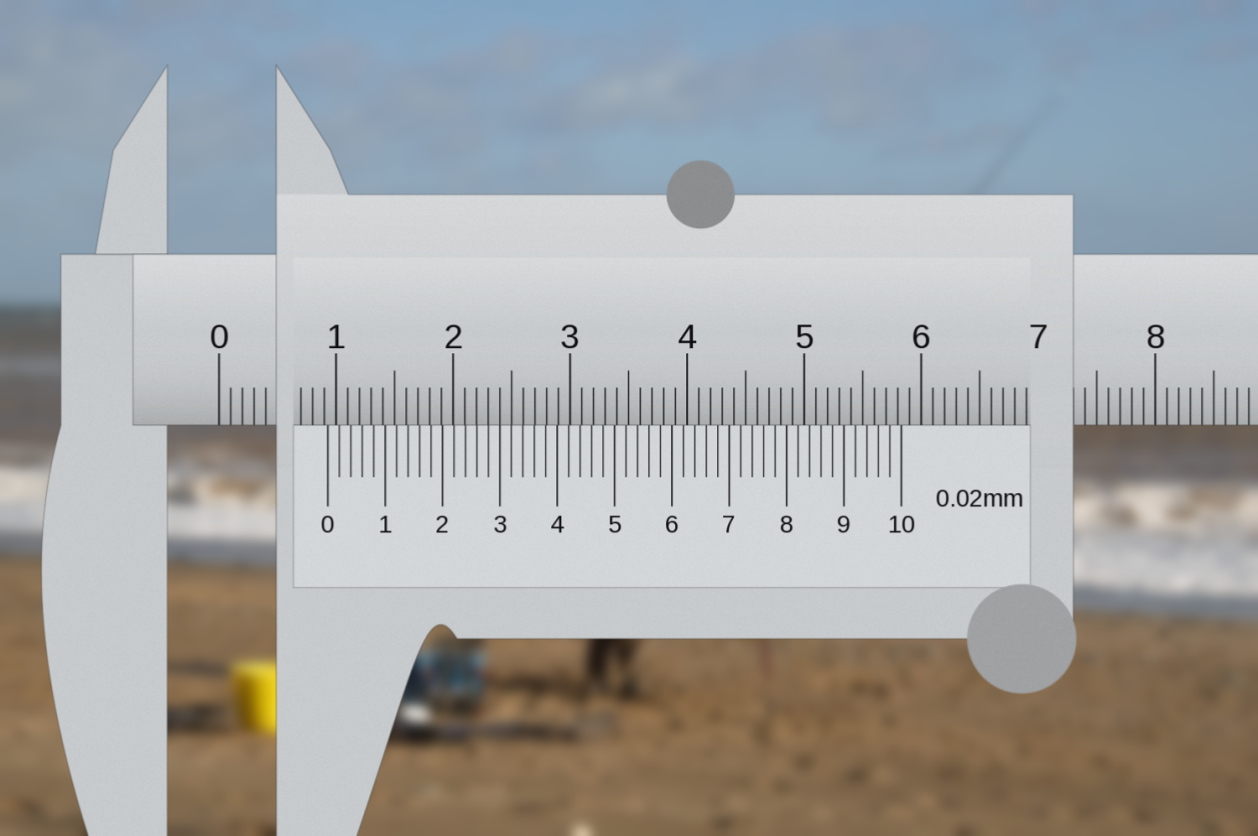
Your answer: {"value": 9.3, "unit": "mm"}
